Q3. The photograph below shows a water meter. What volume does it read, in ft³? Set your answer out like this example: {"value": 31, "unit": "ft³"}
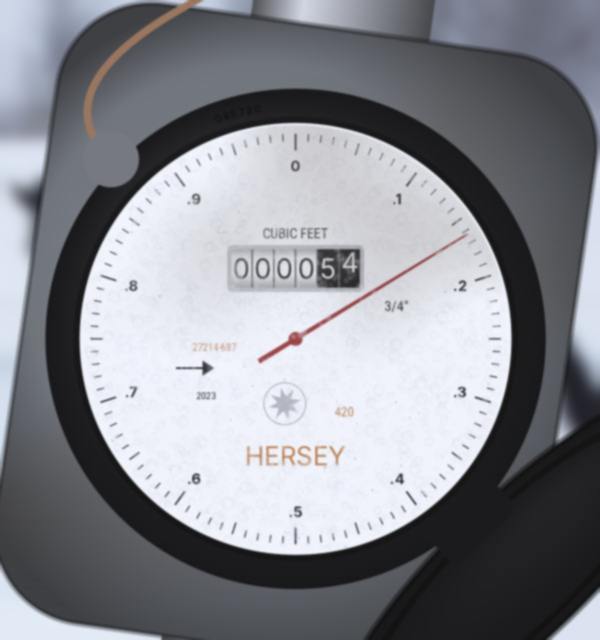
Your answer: {"value": 54.16, "unit": "ft³"}
